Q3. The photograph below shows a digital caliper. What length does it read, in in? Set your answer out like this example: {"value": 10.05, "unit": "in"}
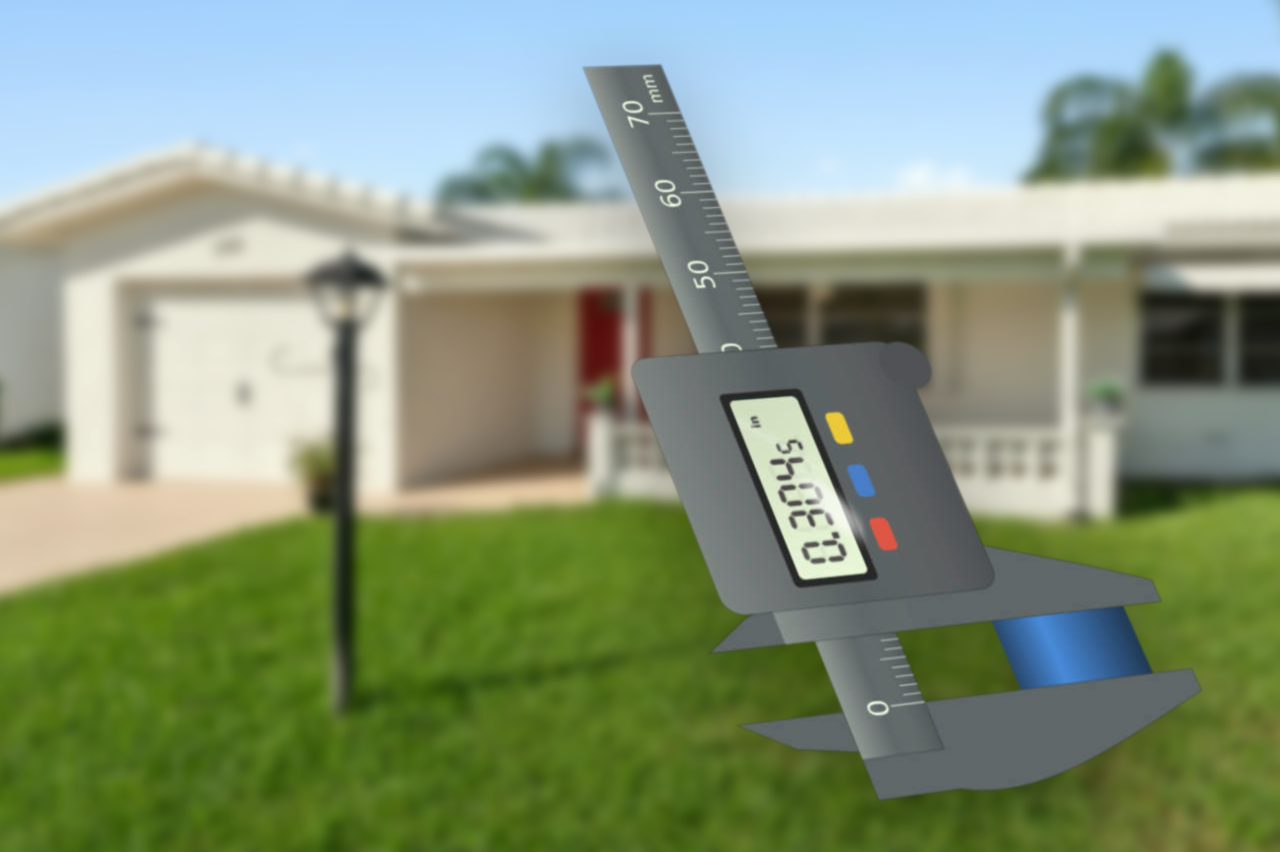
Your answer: {"value": 0.3045, "unit": "in"}
